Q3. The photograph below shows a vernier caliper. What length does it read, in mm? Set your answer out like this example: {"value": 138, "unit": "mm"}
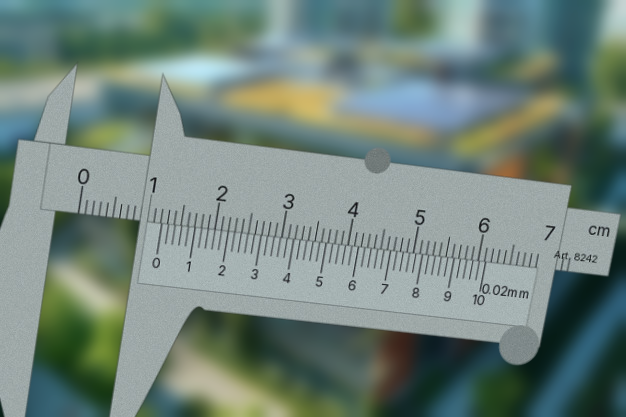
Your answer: {"value": 12.2, "unit": "mm"}
